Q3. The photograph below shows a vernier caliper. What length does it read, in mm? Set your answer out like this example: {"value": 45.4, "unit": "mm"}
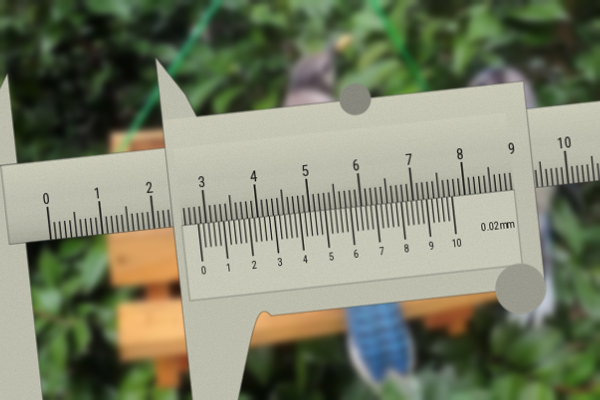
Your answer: {"value": 28.5, "unit": "mm"}
